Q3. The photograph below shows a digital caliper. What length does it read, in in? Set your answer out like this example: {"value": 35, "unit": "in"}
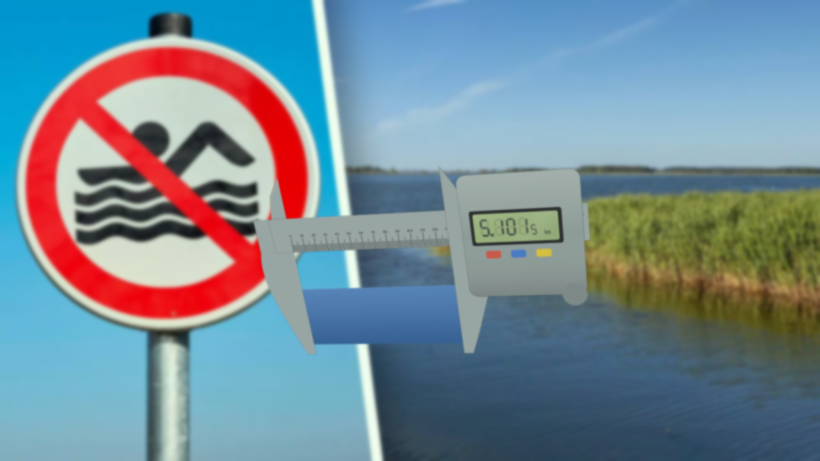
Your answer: {"value": 5.1015, "unit": "in"}
